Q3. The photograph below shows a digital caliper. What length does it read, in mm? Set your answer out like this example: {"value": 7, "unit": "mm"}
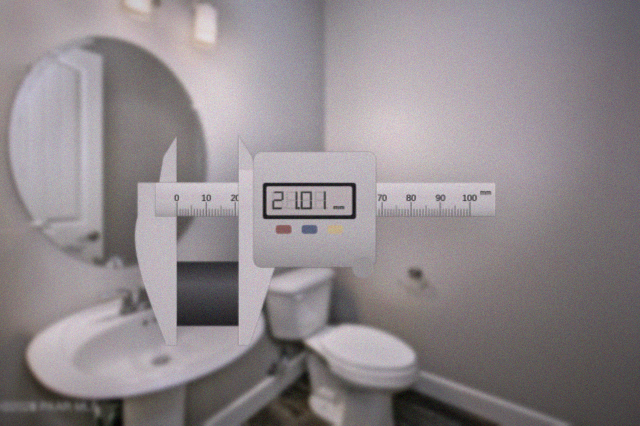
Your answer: {"value": 21.01, "unit": "mm"}
